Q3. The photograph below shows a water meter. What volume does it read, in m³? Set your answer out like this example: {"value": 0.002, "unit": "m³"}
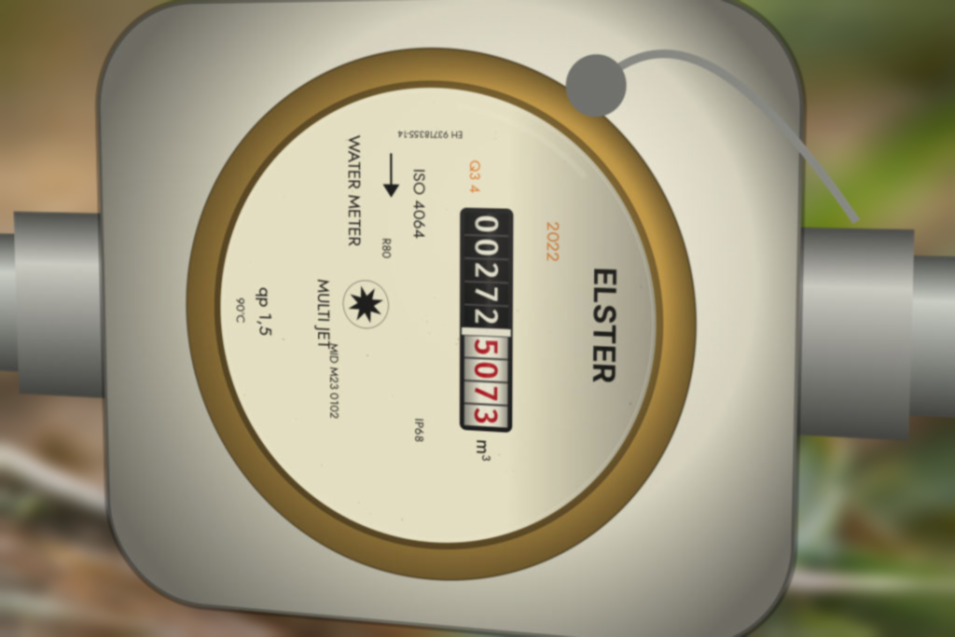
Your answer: {"value": 272.5073, "unit": "m³"}
